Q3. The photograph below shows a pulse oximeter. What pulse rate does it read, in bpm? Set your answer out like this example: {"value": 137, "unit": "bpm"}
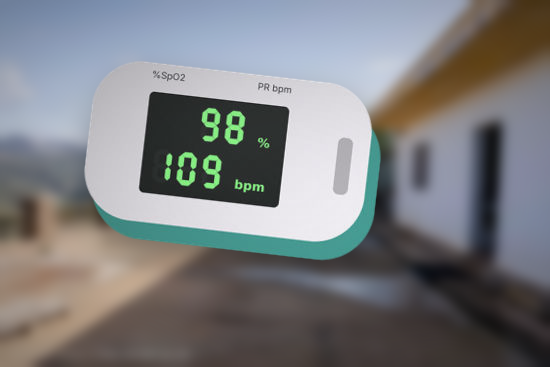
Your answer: {"value": 109, "unit": "bpm"}
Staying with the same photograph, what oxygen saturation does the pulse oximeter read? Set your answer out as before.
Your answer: {"value": 98, "unit": "%"}
